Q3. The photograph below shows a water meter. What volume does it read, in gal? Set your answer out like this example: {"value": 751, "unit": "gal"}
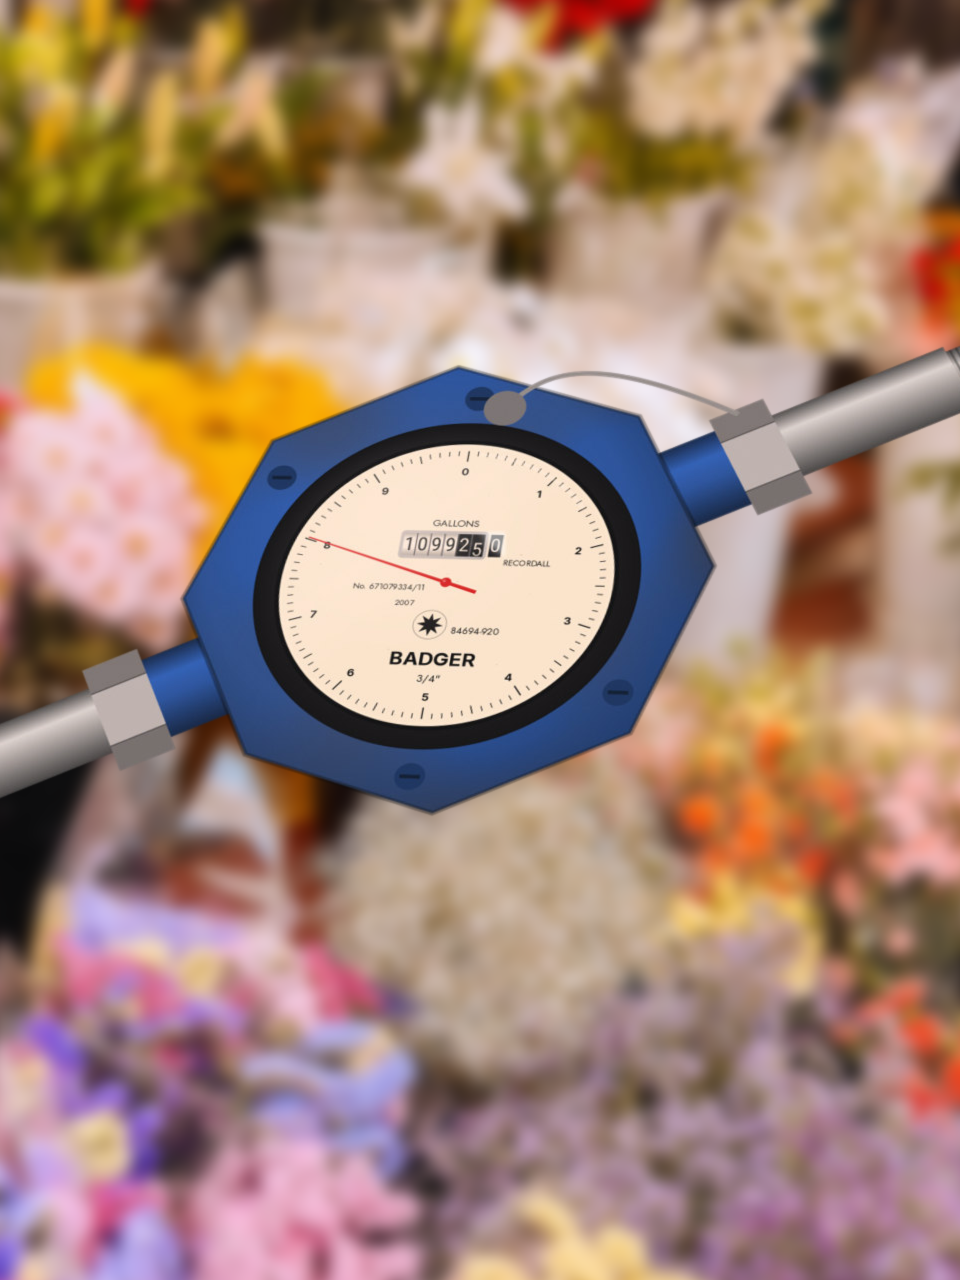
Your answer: {"value": 1099248.0, "unit": "gal"}
